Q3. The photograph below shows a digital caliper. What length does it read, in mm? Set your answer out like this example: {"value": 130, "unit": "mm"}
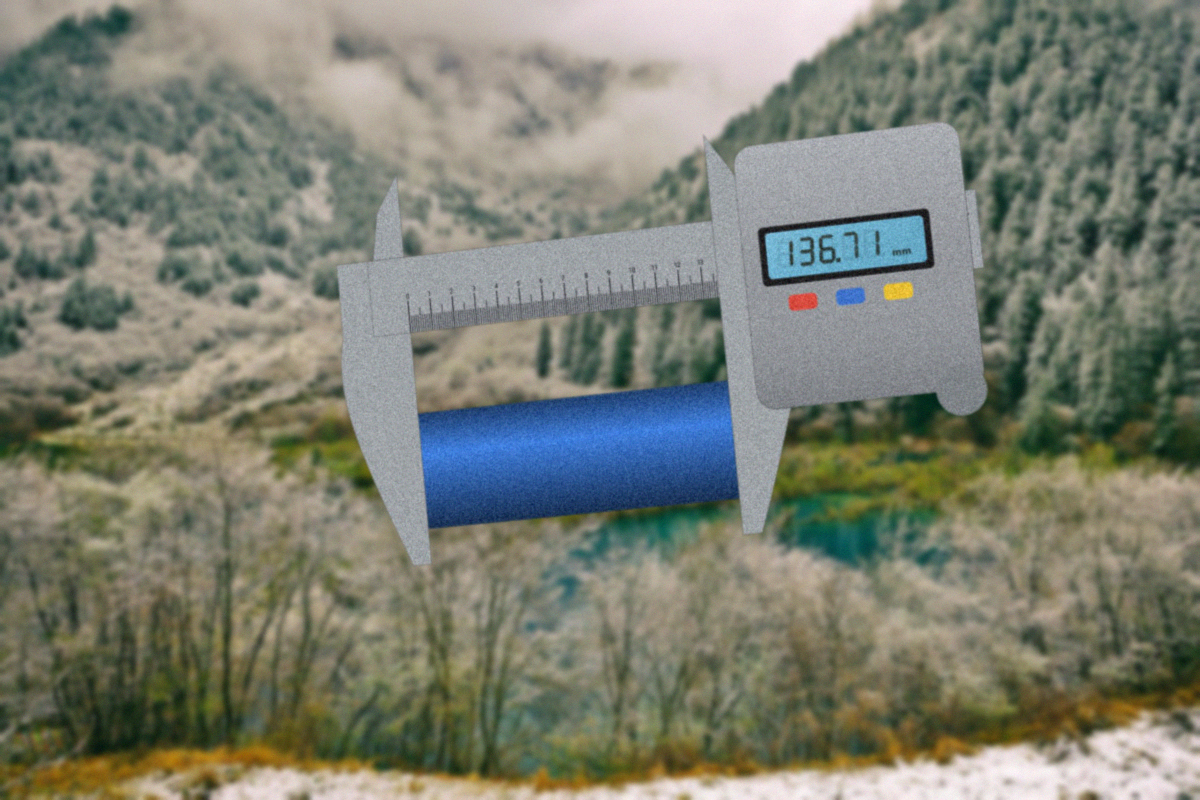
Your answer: {"value": 136.71, "unit": "mm"}
